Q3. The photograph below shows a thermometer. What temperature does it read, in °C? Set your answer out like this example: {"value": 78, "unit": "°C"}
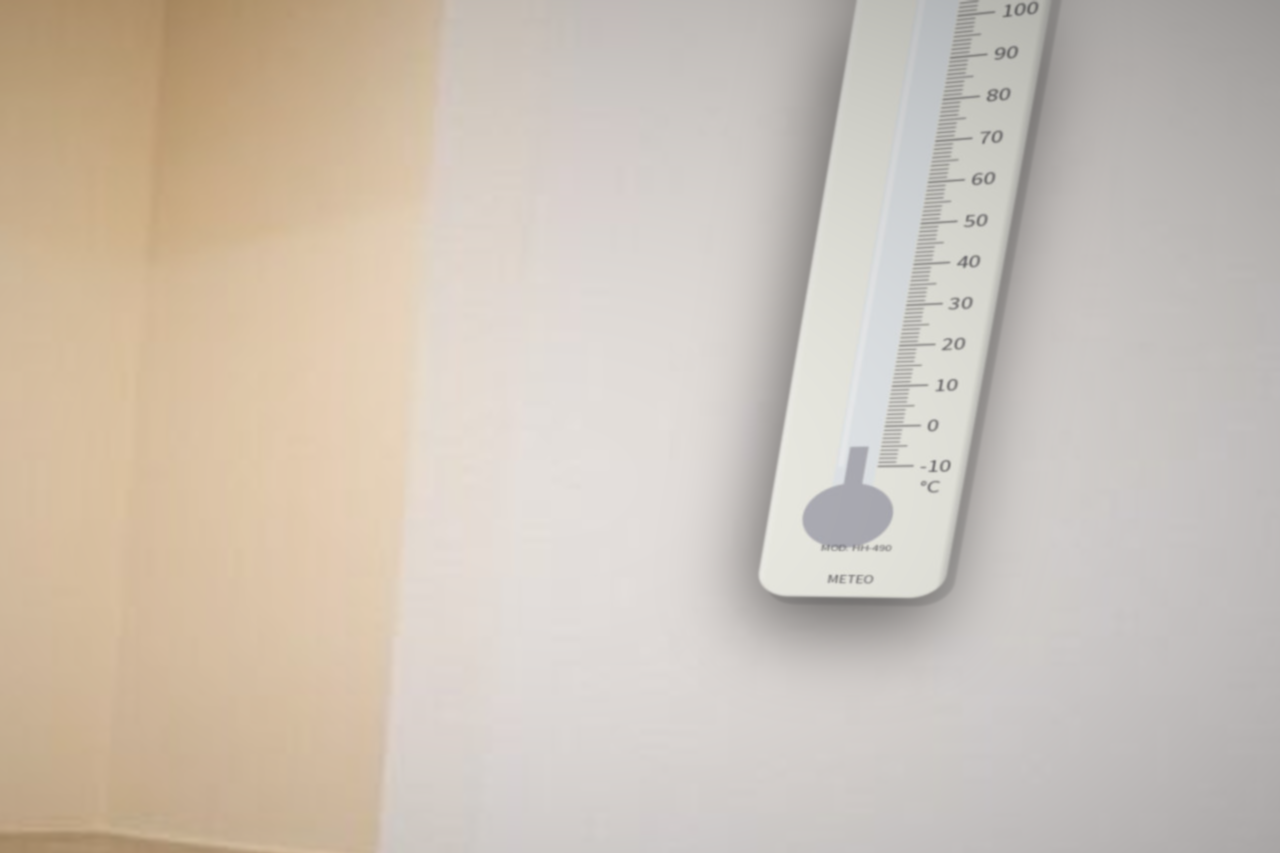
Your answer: {"value": -5, "unit": "°C"}
